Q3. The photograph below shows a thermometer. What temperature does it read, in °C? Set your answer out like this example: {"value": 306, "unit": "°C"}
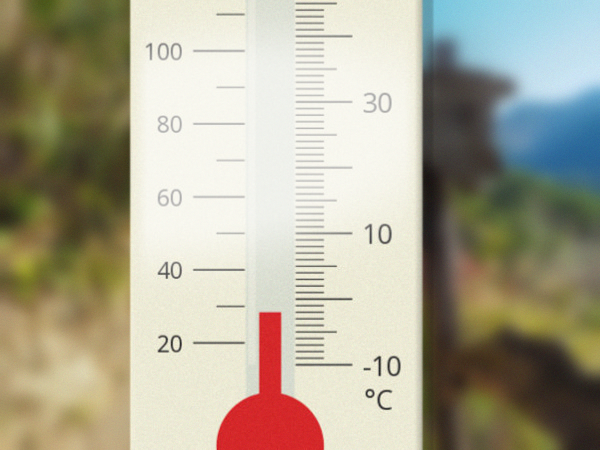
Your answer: {"value": -2, "unit": "°C"}
